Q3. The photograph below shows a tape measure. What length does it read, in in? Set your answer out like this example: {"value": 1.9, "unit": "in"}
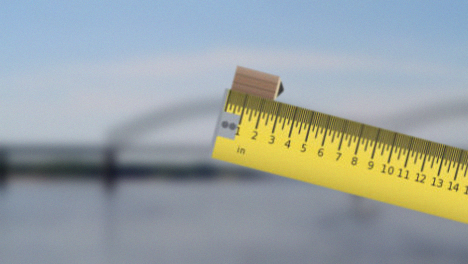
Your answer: {"value": 3, "unit": "in"}
